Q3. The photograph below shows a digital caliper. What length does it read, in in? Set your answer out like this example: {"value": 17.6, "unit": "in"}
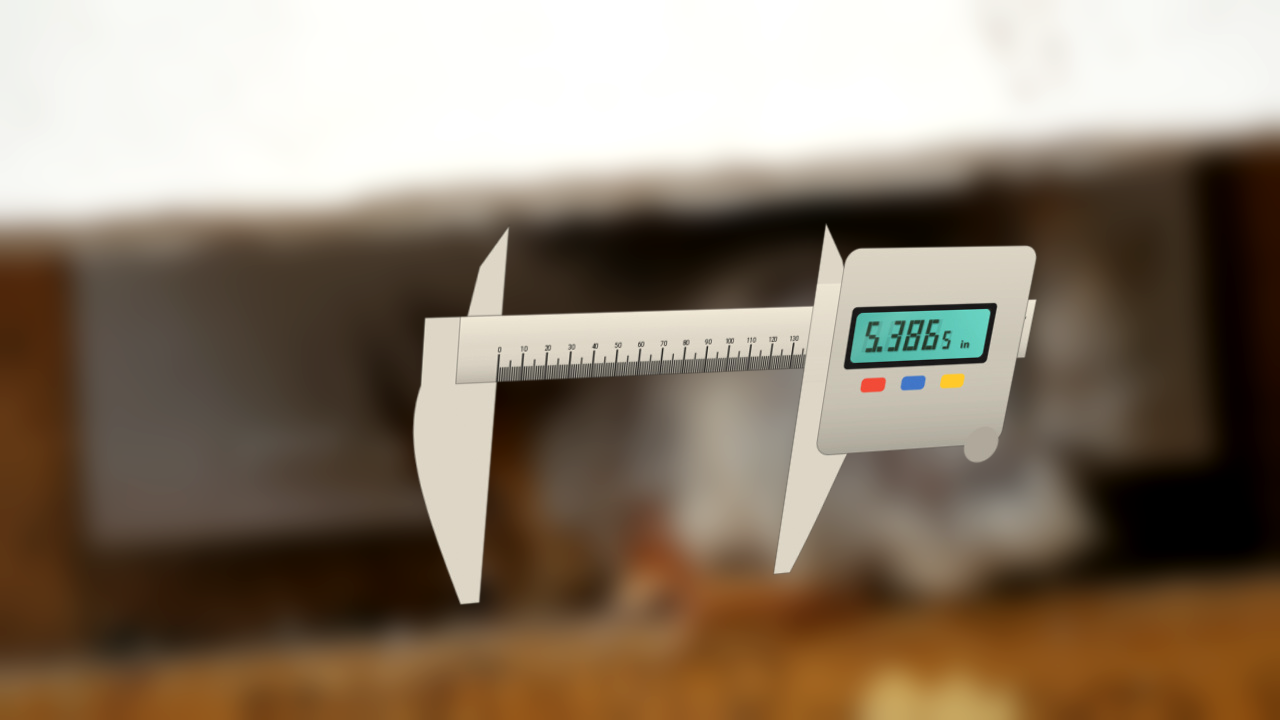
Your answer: {"value": 5.3865, "unit": "in"}
